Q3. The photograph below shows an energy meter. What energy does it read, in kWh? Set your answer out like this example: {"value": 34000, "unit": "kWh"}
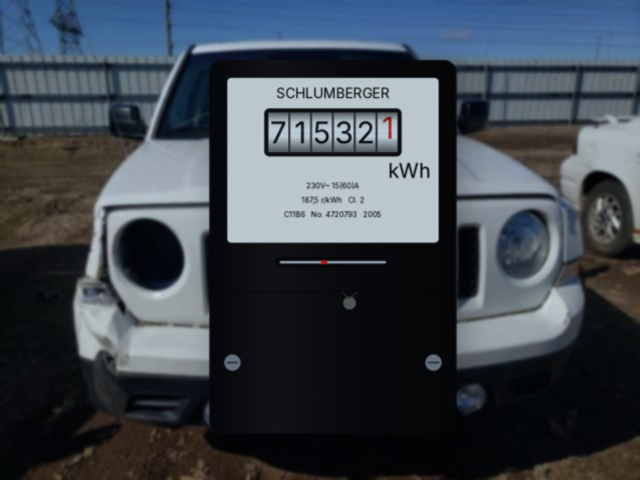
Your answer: {"value": 71532.1, "unit": "kWh"}
